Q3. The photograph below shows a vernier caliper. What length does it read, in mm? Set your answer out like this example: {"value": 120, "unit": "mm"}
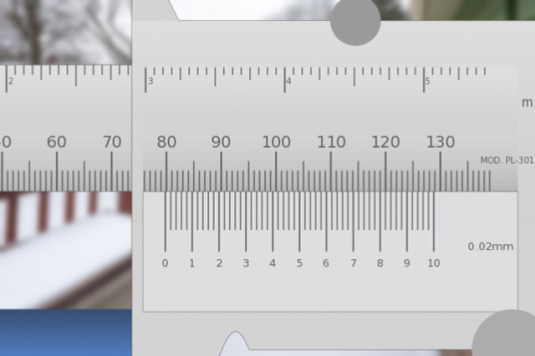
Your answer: {"value": 79.8, "unit": "mm"}
